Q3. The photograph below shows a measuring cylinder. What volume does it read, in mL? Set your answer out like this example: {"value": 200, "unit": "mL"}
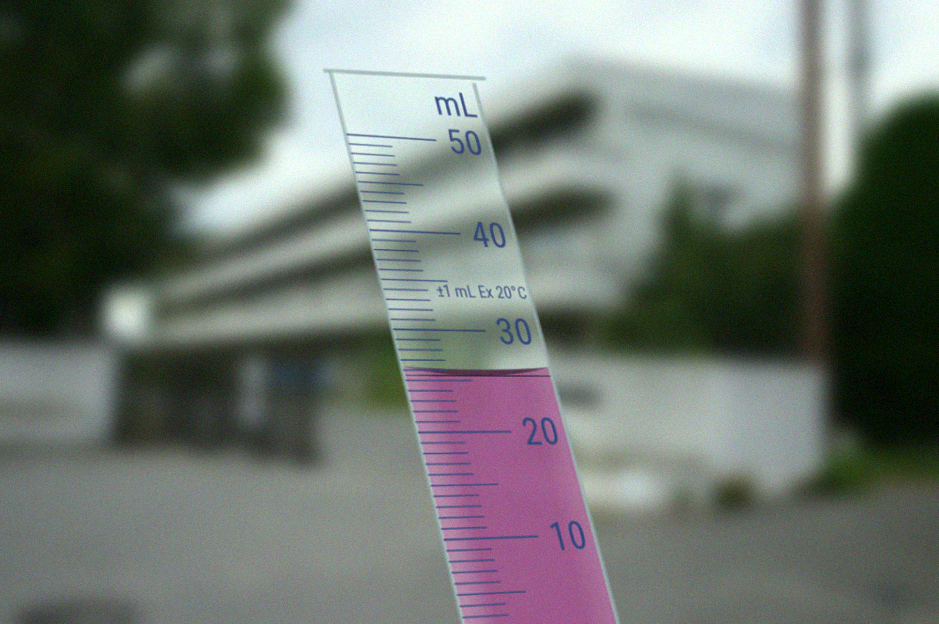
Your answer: {"value": 25.5, "unit": "mL"}
